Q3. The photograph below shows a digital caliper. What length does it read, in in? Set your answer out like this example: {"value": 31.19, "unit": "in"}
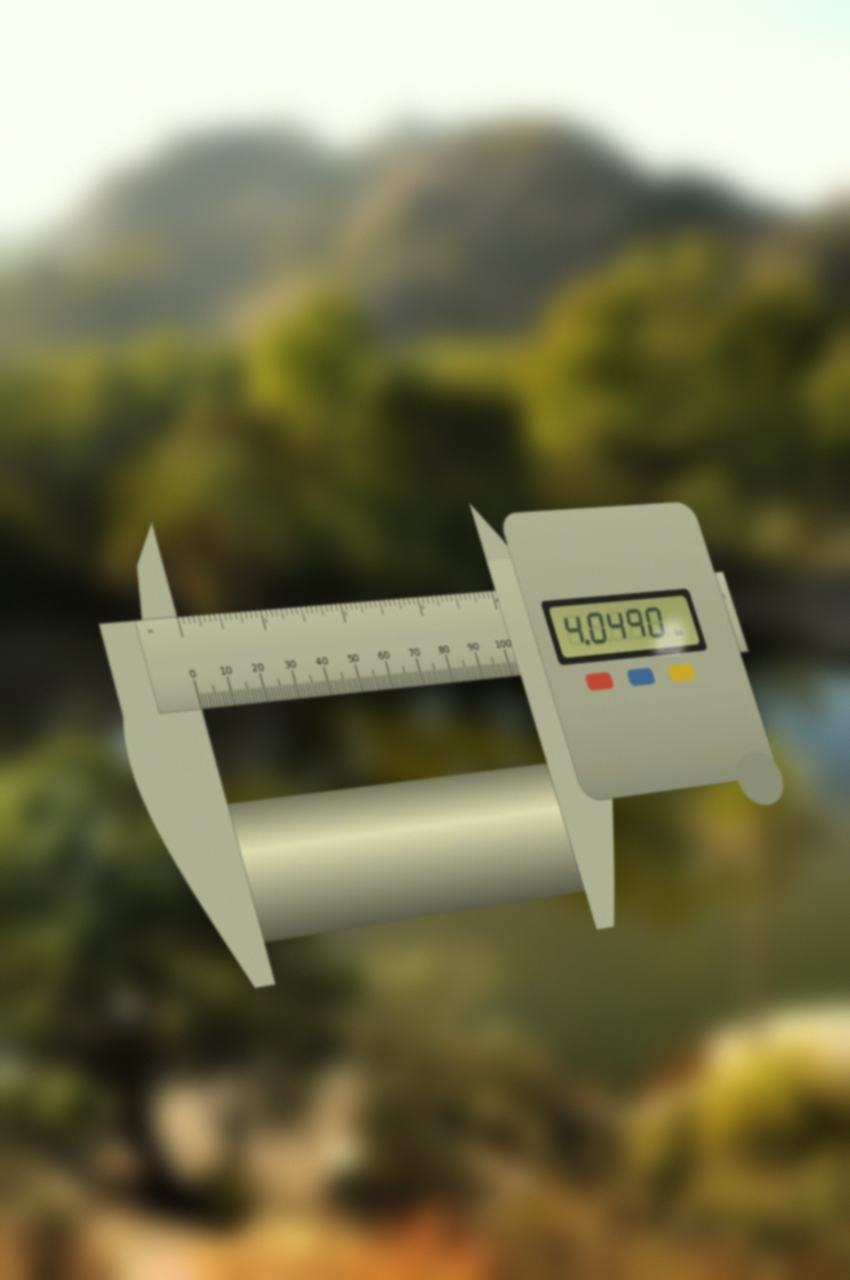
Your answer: {"value": 4.0490, "unit": "in"}
